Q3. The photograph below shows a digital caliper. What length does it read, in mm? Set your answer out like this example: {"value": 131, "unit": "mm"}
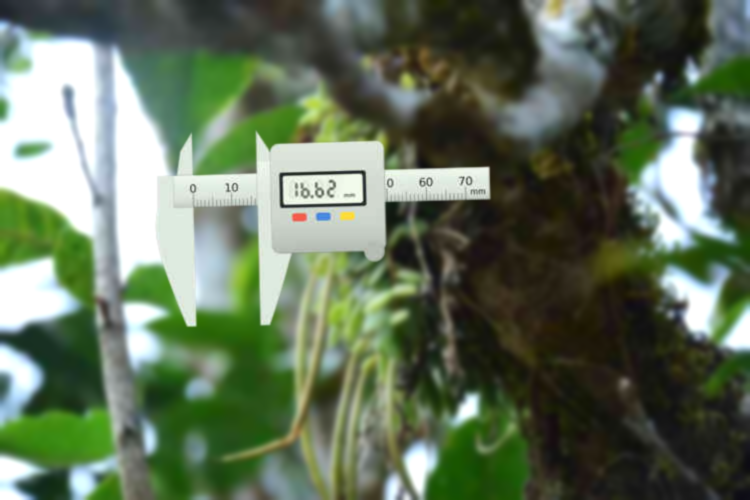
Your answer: {"value": 16.62, "unit": "mm"}
